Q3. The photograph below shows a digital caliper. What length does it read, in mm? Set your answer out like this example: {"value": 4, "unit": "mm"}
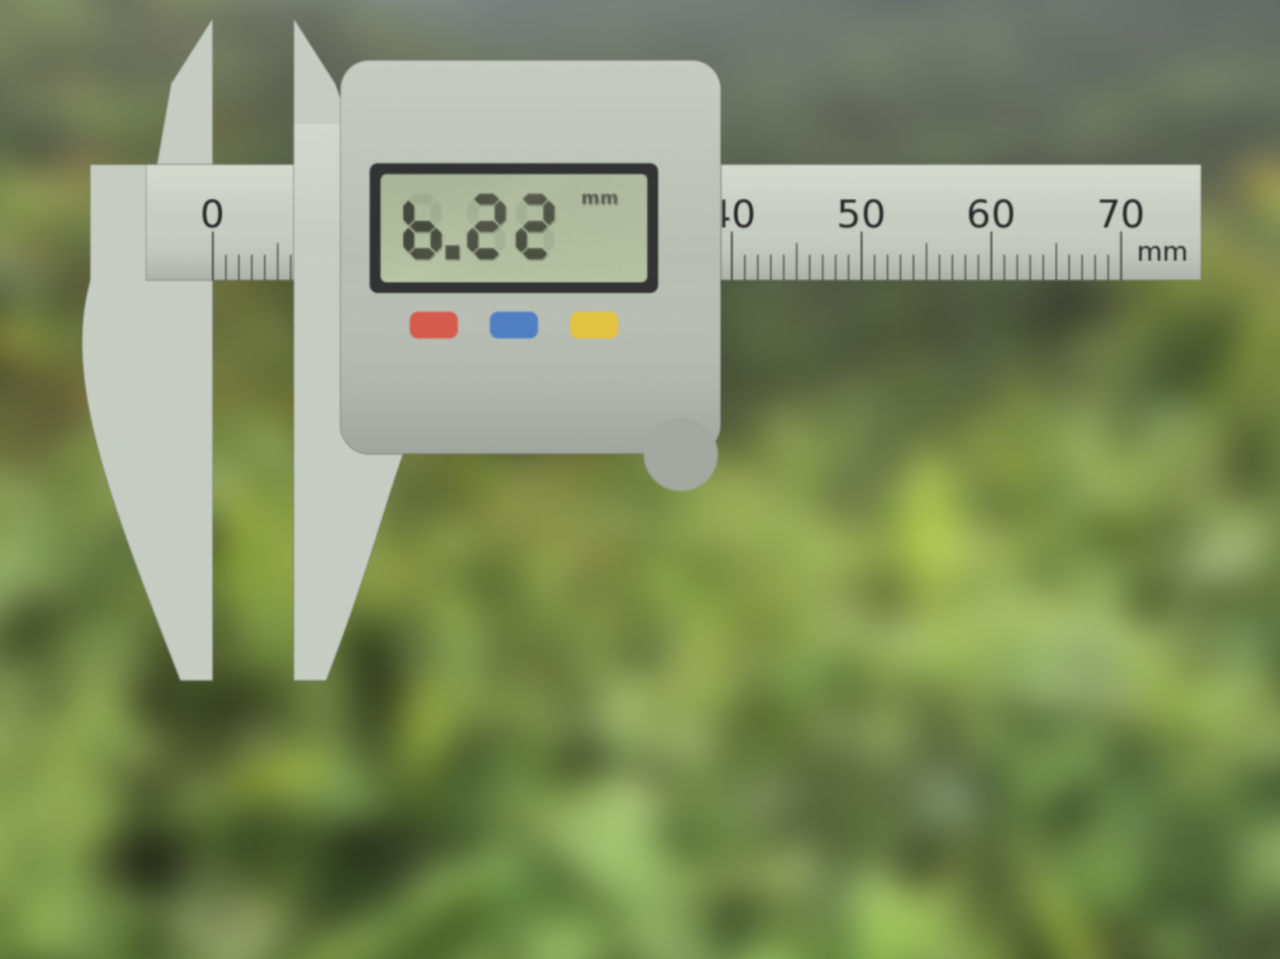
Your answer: {"value": 6.22, "unit": "mm"}
